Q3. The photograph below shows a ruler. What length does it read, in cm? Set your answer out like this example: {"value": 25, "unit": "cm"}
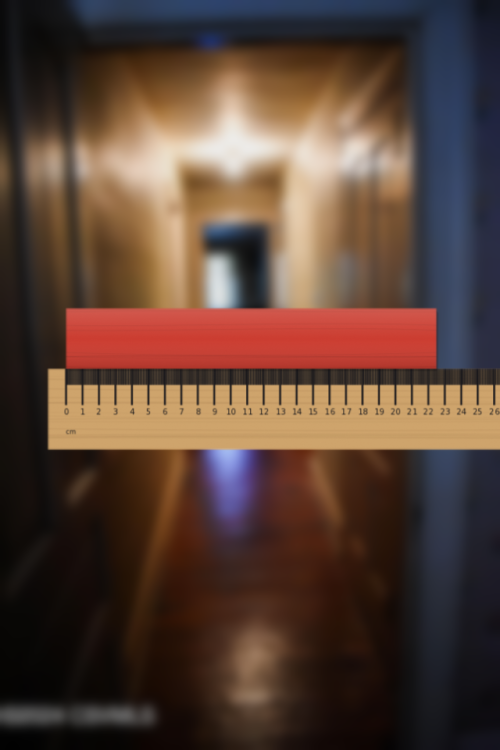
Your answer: {"value": 22.5, "unit": "cm"}
